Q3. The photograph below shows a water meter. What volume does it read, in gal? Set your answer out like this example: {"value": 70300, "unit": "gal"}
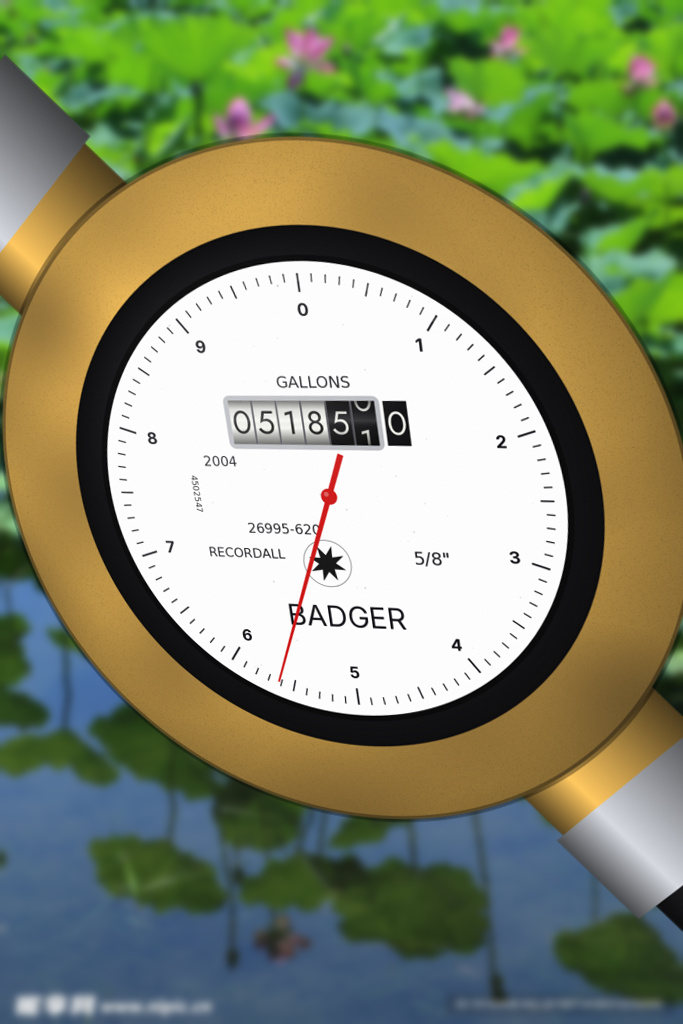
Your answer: {"value": 518505.6, "unit": "gal"}
